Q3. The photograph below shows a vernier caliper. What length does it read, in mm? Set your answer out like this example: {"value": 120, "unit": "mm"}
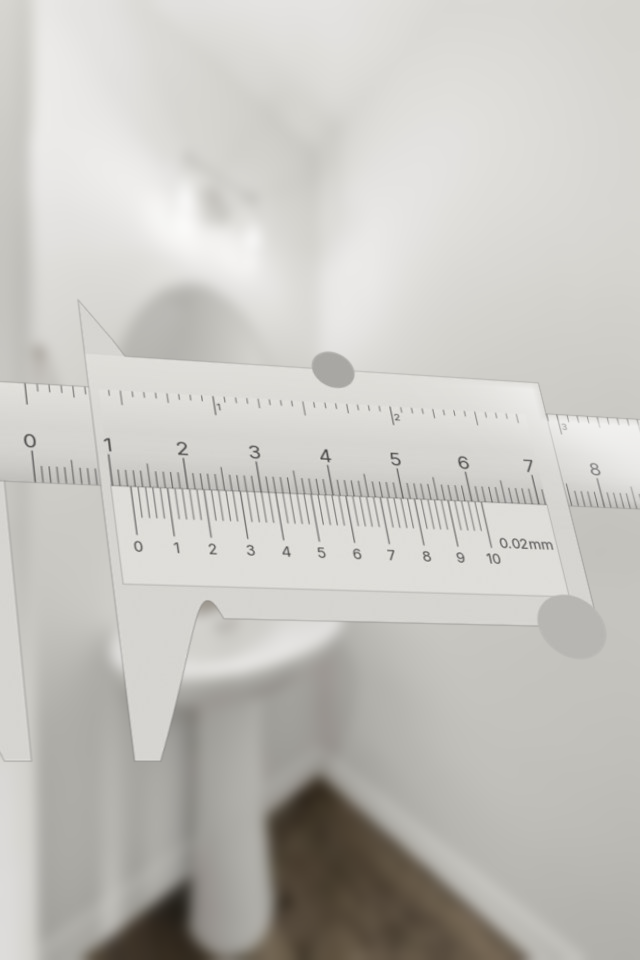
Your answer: {"value": 12.4, "unit": "mm"}
